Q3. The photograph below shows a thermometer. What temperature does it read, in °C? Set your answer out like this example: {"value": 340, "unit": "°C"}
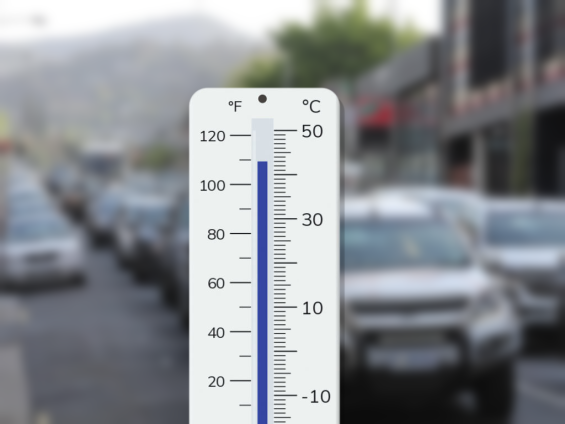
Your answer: {"value": 43, "unit": "°C"}
